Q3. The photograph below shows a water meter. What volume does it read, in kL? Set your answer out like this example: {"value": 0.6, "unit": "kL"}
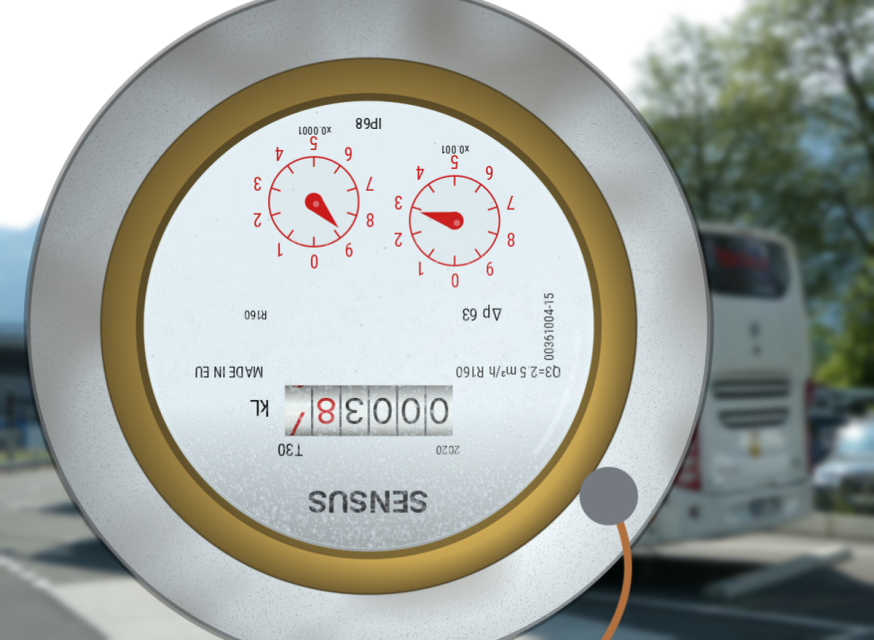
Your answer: {"value": 3.8728, "unit": "kL"}
